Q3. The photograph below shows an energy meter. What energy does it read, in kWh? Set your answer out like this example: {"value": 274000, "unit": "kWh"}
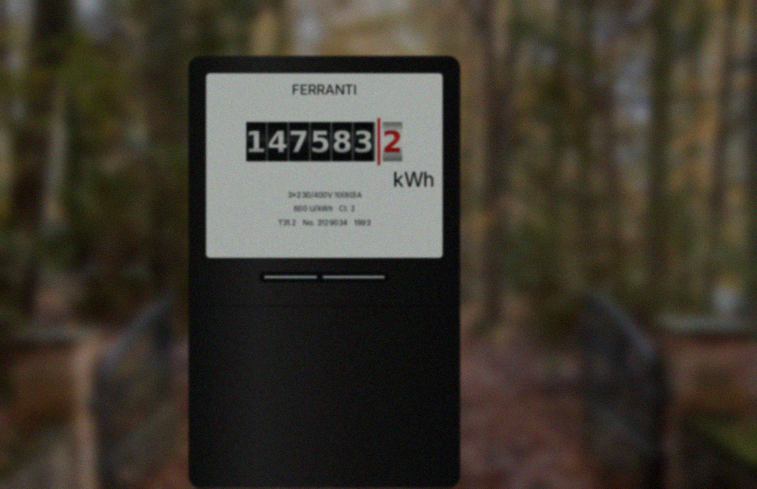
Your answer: {"value": 147583.2, "unit": "kWh"}
